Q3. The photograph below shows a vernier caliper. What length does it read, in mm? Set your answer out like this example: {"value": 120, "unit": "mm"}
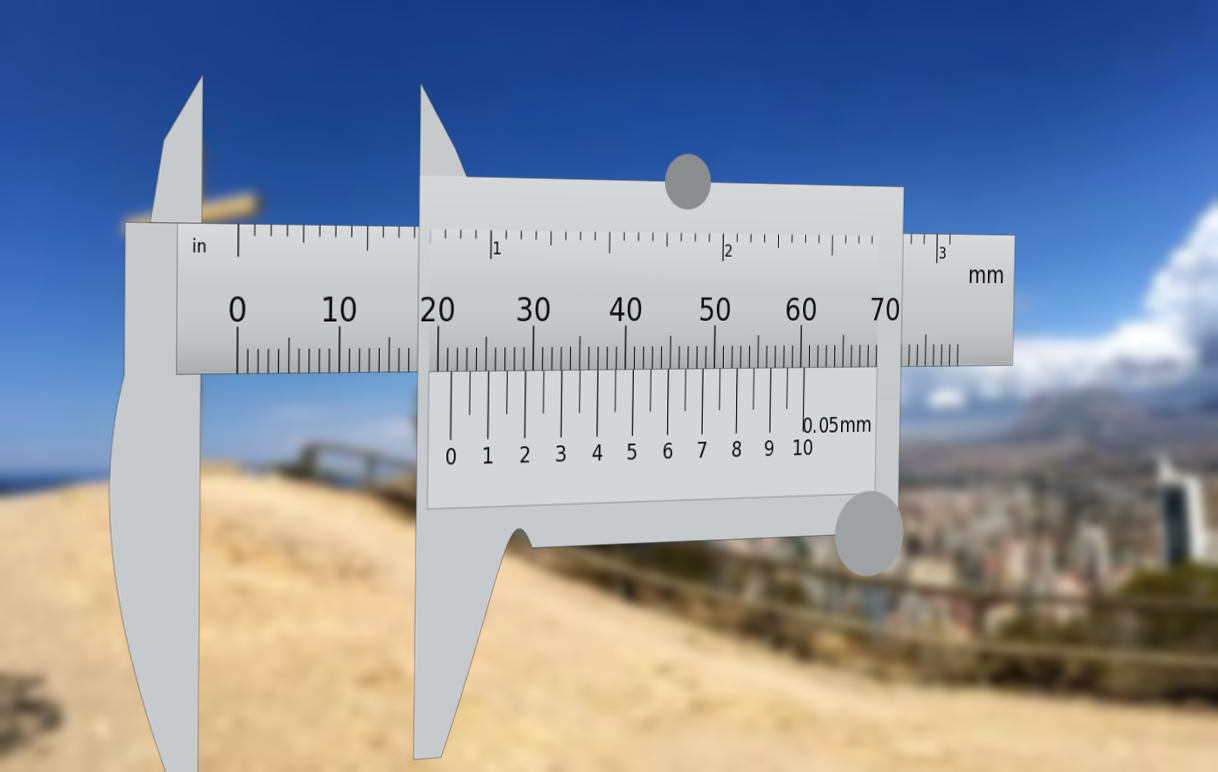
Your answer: {"value": 21.4, "unit": "mm"}
